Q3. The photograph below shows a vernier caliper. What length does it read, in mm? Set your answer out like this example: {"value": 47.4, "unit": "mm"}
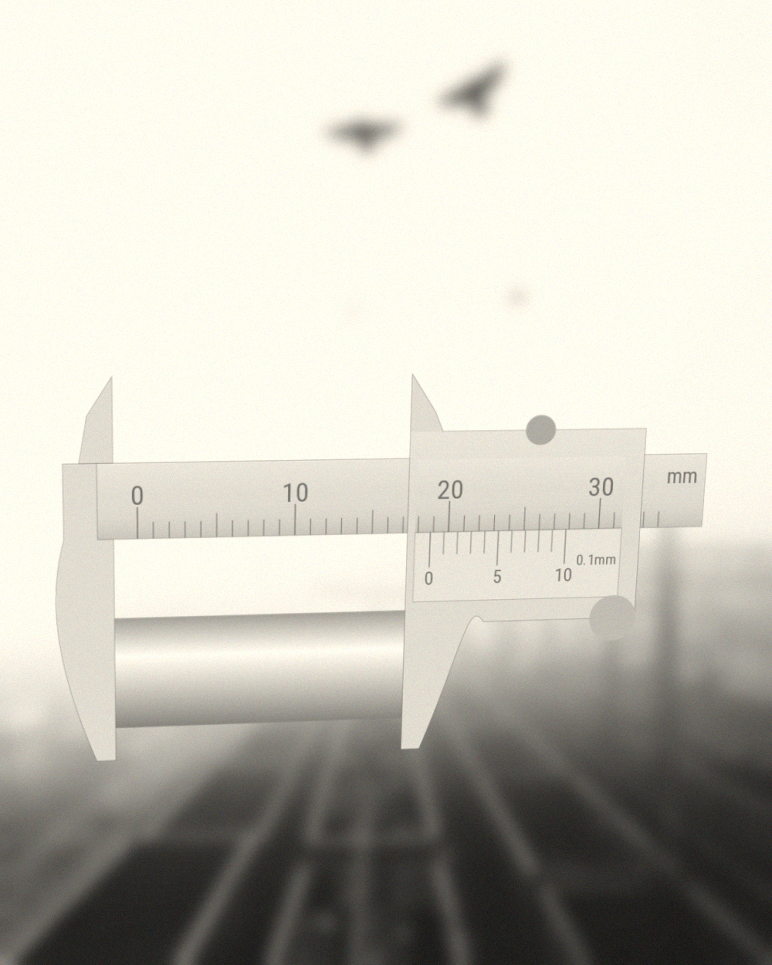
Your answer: {"value": 18.8, "unit": "mm"}
